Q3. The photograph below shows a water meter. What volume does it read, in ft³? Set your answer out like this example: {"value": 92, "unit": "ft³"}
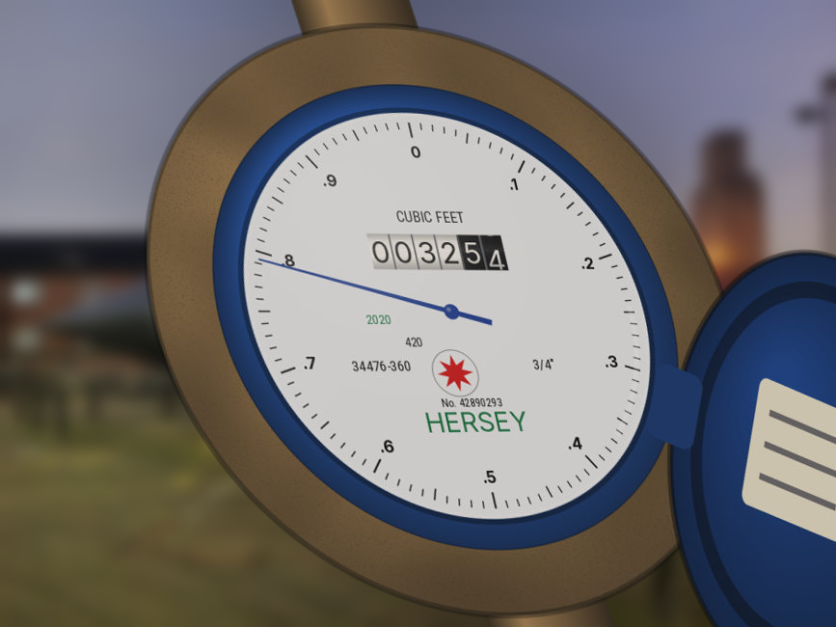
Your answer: {"value": 3253.79, "unit": "ft³"}
